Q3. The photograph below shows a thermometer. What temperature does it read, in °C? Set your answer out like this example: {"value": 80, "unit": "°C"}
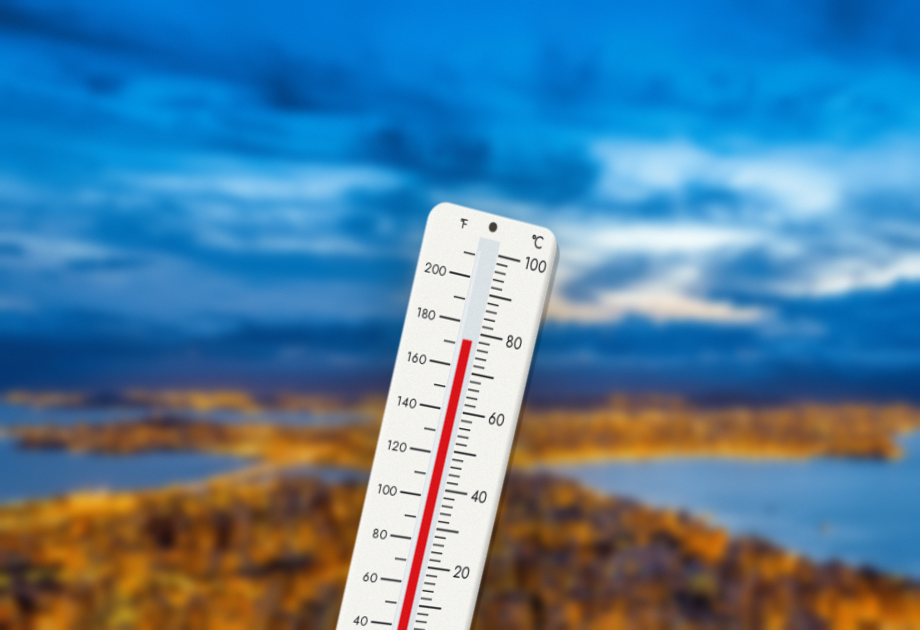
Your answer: {"value": 78, "unit": "°C"}
